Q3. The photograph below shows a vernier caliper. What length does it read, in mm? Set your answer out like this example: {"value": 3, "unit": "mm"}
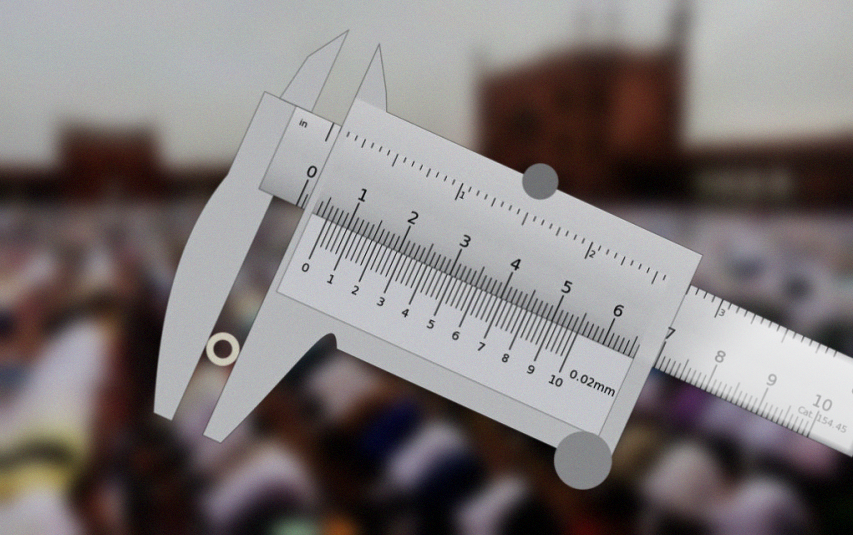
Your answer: {"value": 6.0, "unit": "mm"}
